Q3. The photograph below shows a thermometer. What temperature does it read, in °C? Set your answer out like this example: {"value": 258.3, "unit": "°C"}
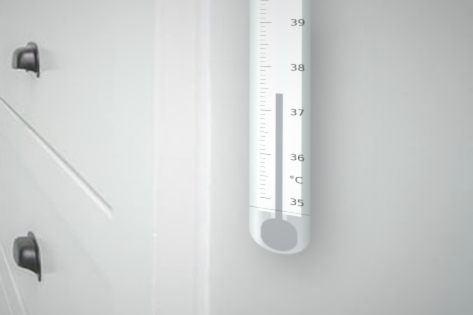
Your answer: {"value": 37.4, "unit": "°C"}
